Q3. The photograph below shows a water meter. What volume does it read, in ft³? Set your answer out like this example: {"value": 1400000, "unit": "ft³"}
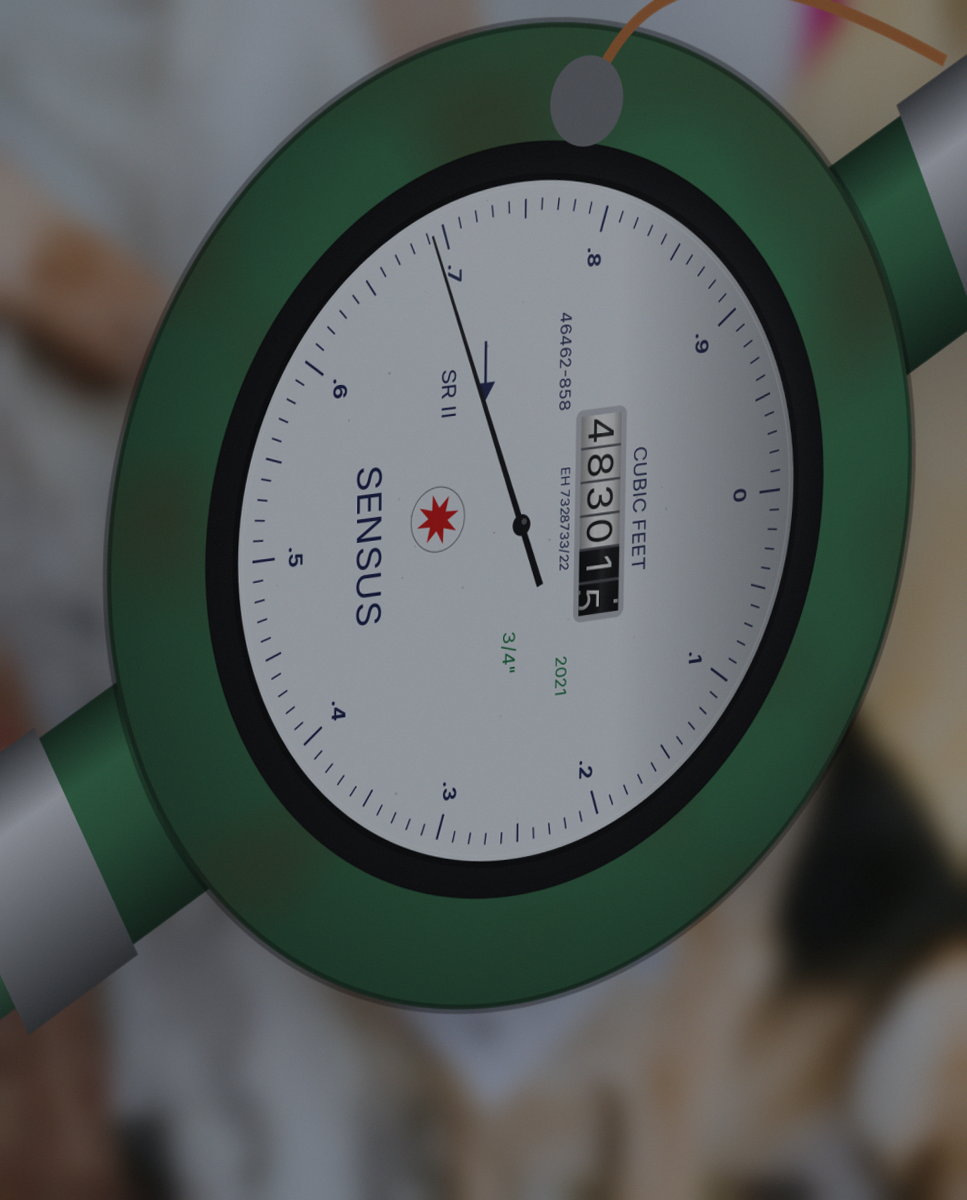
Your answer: {"value": 483014.69, "unit": "ft³"}
